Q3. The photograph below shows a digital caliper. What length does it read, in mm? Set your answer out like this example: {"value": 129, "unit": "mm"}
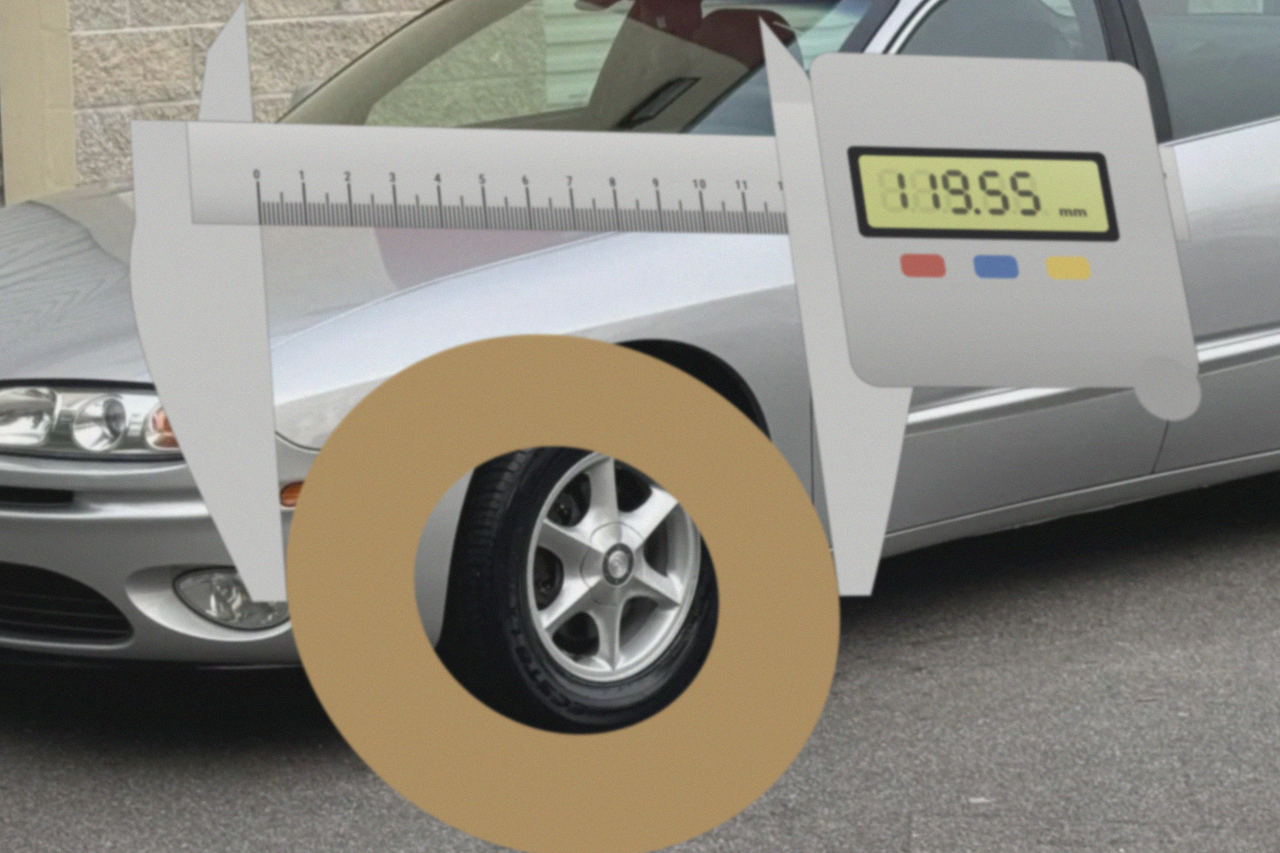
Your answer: {"value": 119.55, "unit": "mm"}
